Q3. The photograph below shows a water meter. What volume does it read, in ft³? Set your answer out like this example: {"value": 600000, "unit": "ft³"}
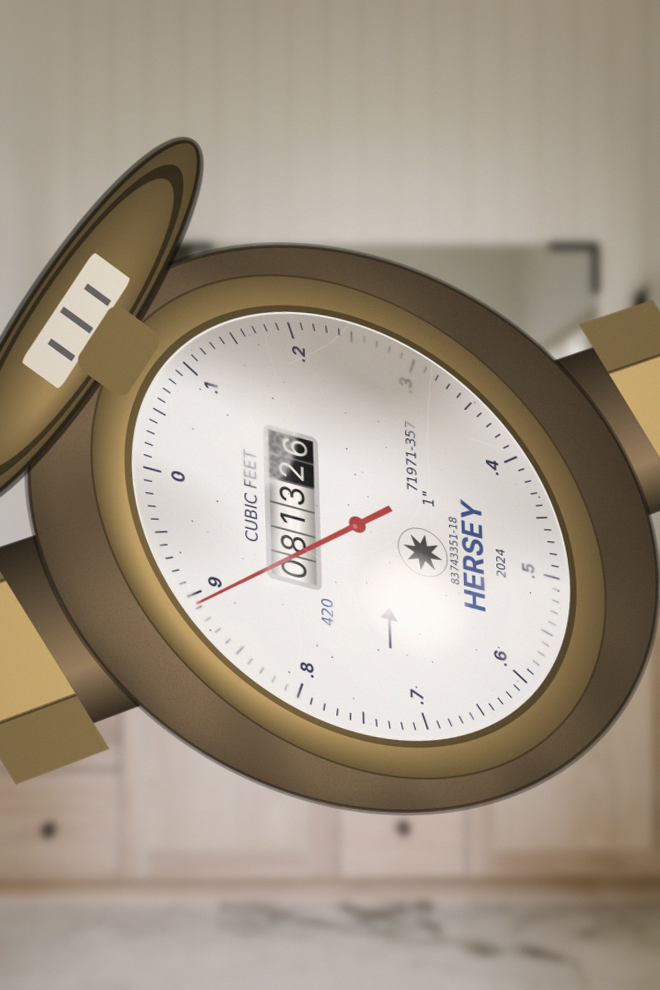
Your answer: {"value": 81325.89, "unit": "ft³"}
